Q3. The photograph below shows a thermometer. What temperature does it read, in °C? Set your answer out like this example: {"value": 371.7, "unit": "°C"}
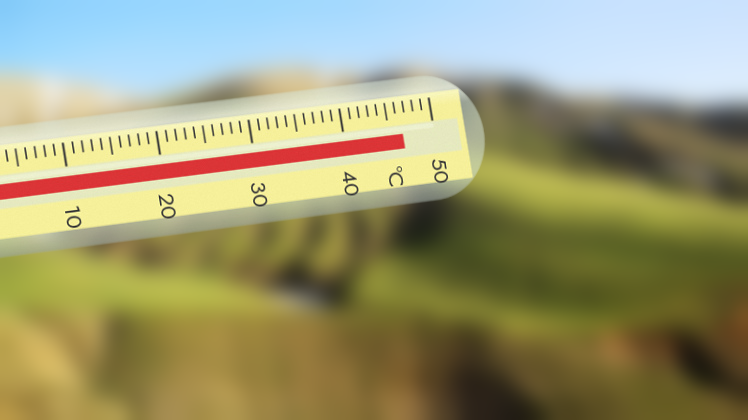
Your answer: {"value": 46.5, "unit": "°C"}
